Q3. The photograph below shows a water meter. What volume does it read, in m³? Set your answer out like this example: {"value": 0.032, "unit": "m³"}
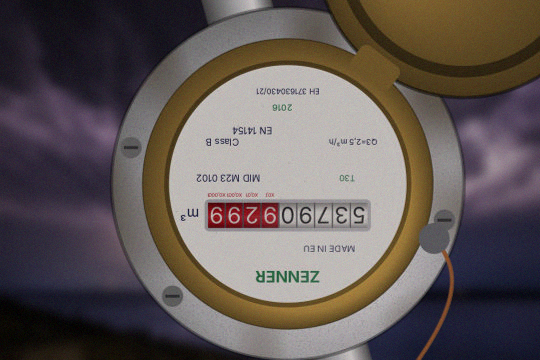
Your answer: {"value": 53790.9299, "unit": "m³"}
